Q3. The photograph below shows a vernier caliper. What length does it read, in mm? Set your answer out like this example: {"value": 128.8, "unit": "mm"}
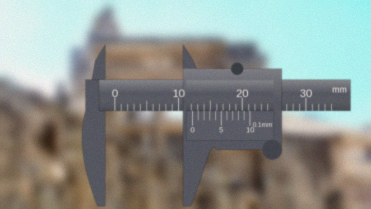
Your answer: {"value": 12.2, "unit": "mm"}
